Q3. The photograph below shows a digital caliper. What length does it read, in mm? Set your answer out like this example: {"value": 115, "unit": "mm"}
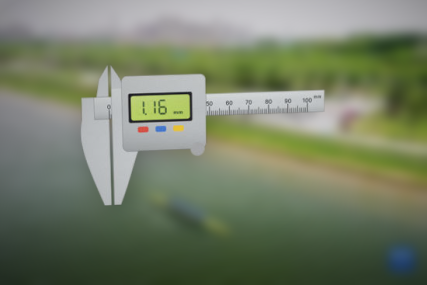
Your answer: {"value": 1.16, "unit": "mm"}
